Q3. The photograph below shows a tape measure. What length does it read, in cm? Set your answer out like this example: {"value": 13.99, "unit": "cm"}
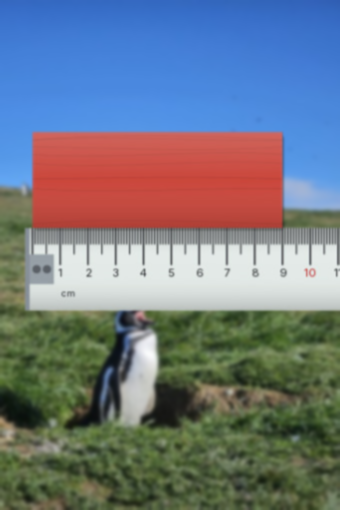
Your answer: {"value": 9, "unit": "cm"}
